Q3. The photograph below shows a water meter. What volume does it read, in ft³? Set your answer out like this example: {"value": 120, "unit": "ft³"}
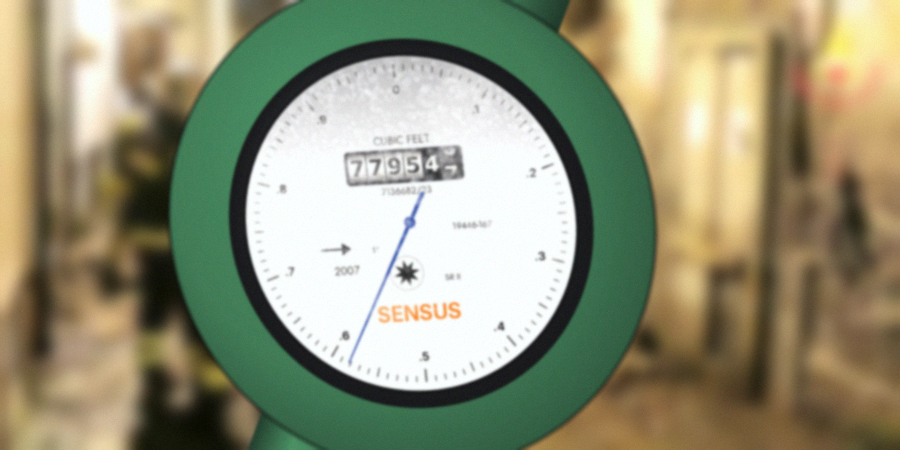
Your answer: {"value": 779546.58, "unit": "ft³"}
